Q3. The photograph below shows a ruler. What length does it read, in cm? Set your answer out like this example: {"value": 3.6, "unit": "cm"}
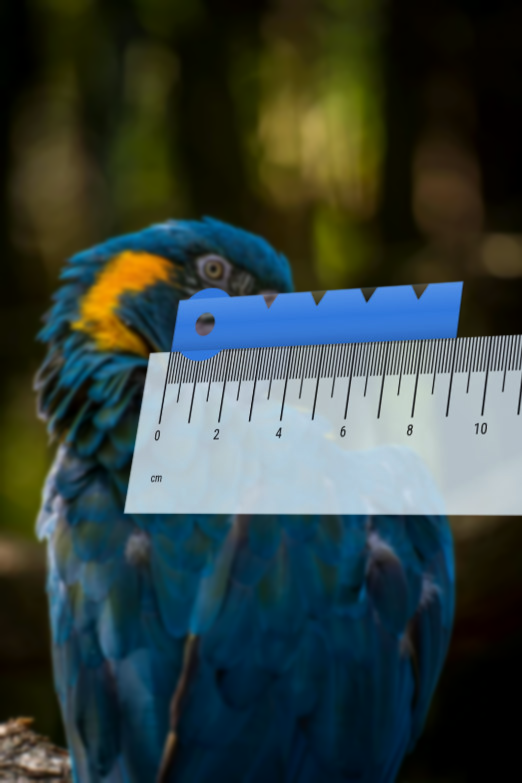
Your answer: {"value": 9, "unit": "cm"}
